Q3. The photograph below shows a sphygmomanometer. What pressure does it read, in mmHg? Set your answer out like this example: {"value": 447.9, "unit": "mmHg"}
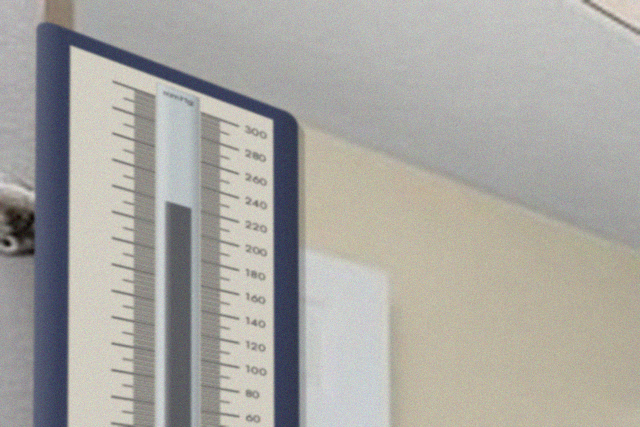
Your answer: {"value": 220, "unit": "mmHg"}
